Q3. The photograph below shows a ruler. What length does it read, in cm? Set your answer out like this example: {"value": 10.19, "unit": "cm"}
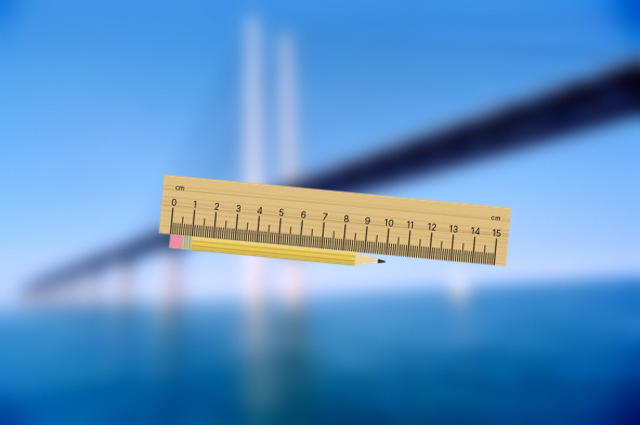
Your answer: {"value": 10, "unit": "cm"}
